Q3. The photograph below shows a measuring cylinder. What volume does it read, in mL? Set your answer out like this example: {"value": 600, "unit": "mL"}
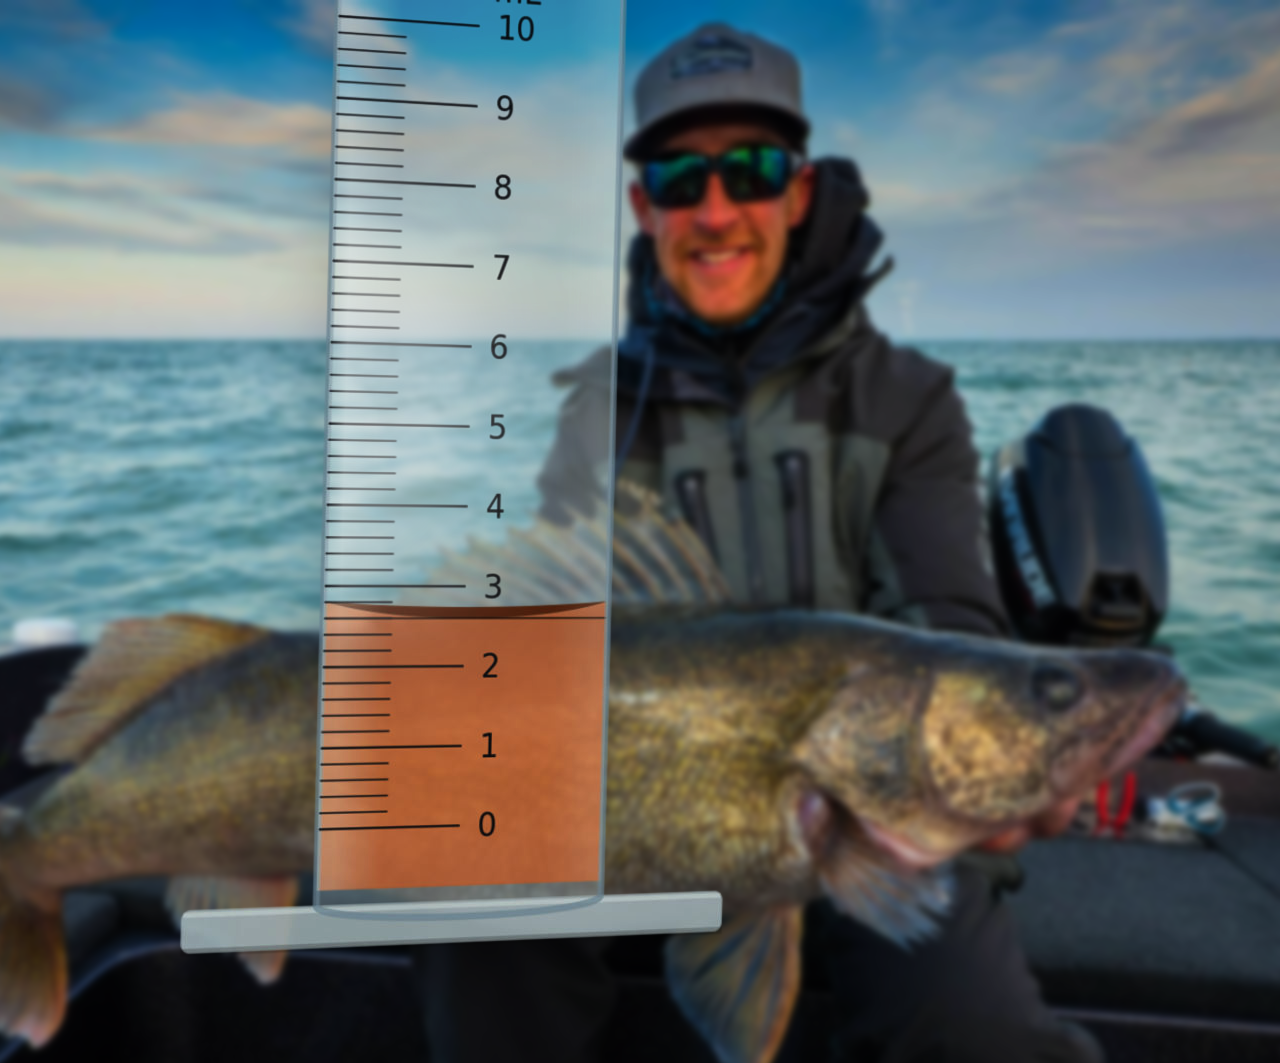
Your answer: {"value": 2.6, "unit": "mL"}
